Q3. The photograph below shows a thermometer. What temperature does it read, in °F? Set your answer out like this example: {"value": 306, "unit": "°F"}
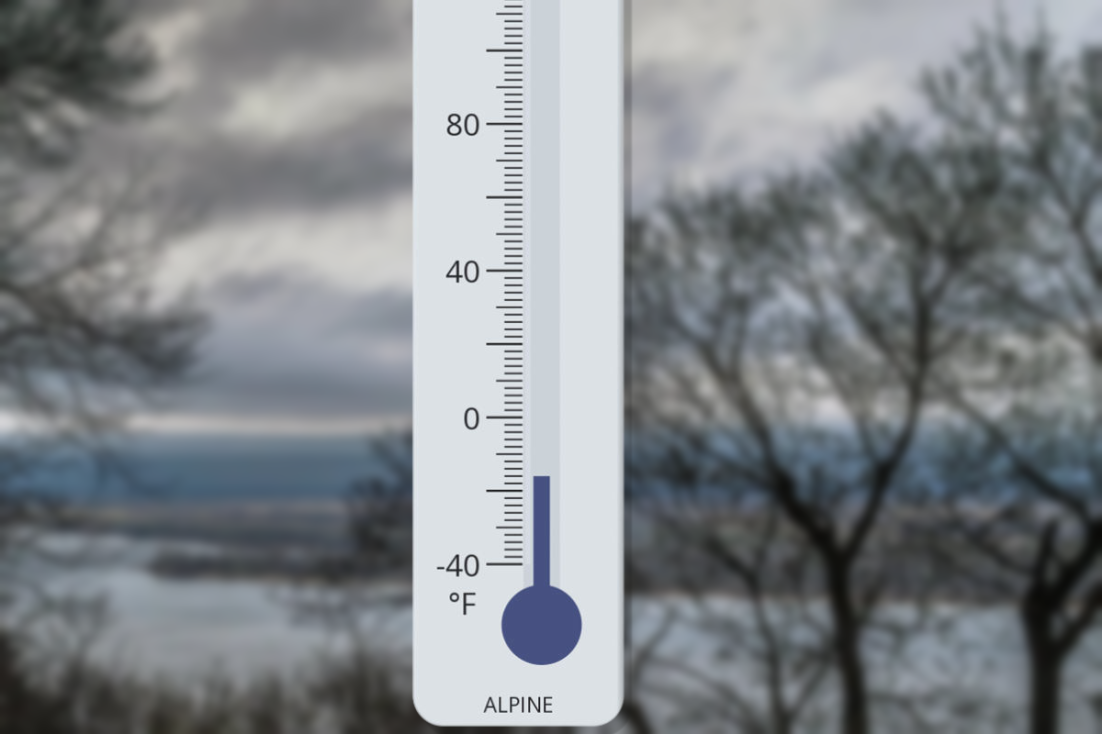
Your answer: {"value": -16, "unit": "°F"}
